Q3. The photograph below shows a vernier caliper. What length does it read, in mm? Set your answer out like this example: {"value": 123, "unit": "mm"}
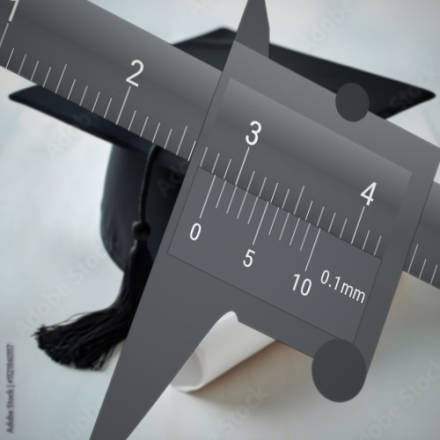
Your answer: {"value": 28.3, "unit": "mm"}
